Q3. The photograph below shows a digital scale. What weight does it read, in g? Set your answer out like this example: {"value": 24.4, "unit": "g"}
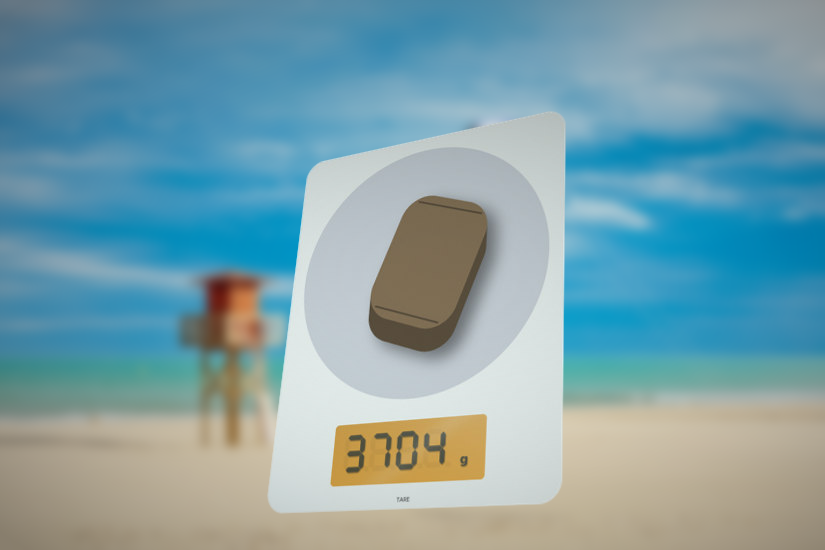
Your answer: {"value": 3704, "unit": "g"}
